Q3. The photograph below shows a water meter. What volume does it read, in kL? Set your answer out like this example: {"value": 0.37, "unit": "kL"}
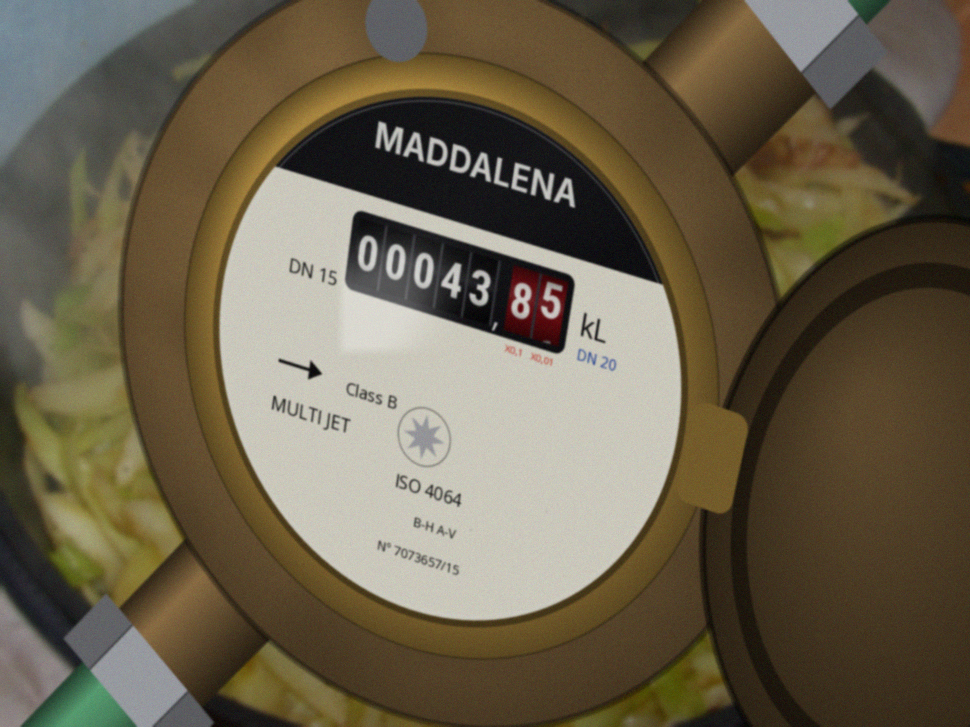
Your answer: {"value": 43.85, "unit": "kL"}
